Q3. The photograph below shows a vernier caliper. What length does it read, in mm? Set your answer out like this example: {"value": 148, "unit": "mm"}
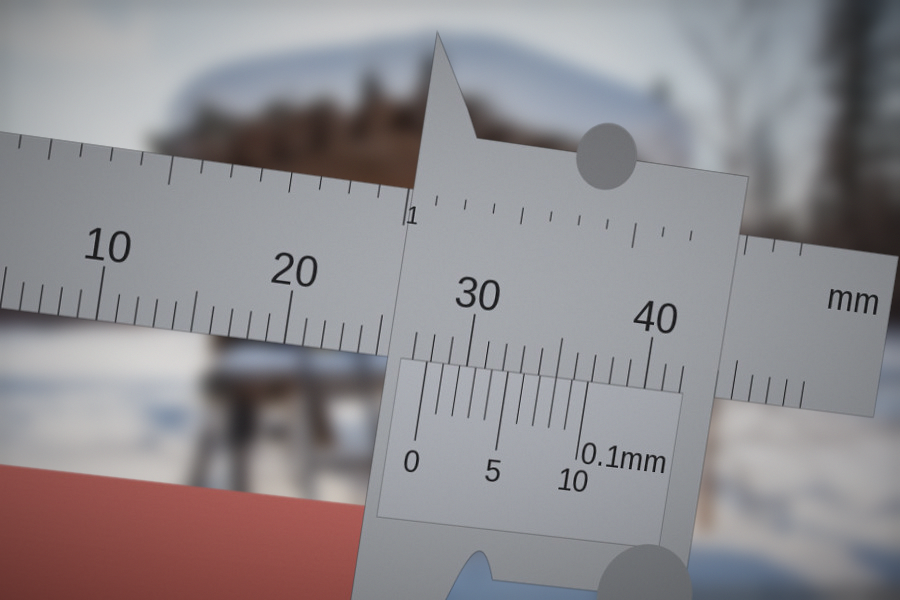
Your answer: {"value": 27.8, "unit": "mm"}
